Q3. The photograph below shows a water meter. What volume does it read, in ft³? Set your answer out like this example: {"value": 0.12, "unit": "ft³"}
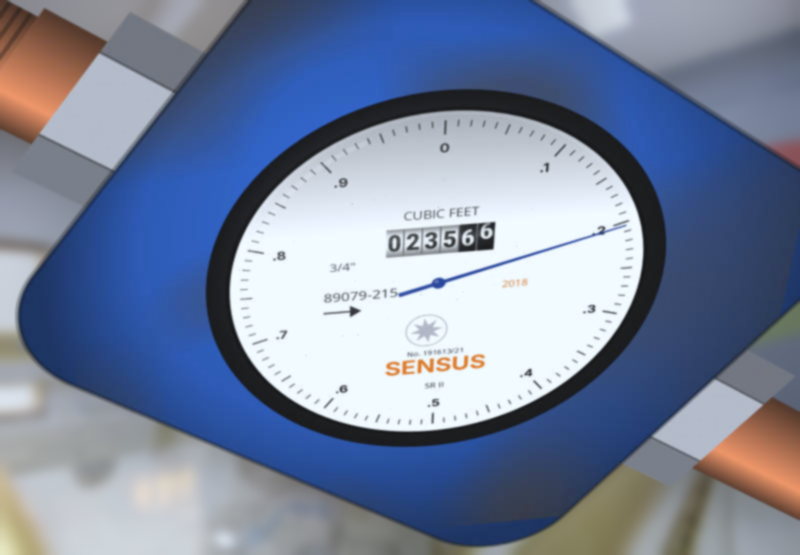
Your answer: {"value": 23566.20, "unit": "ft³"}
